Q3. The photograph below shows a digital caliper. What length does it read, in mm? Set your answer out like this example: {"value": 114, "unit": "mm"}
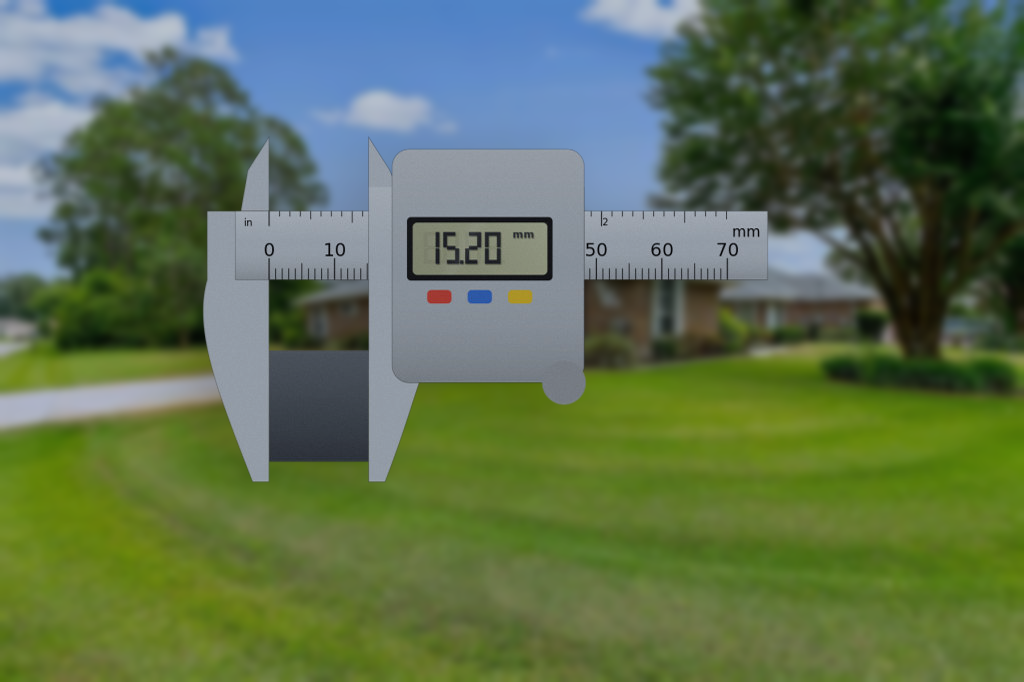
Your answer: {"value": 15.20, "unit": "mm"}
